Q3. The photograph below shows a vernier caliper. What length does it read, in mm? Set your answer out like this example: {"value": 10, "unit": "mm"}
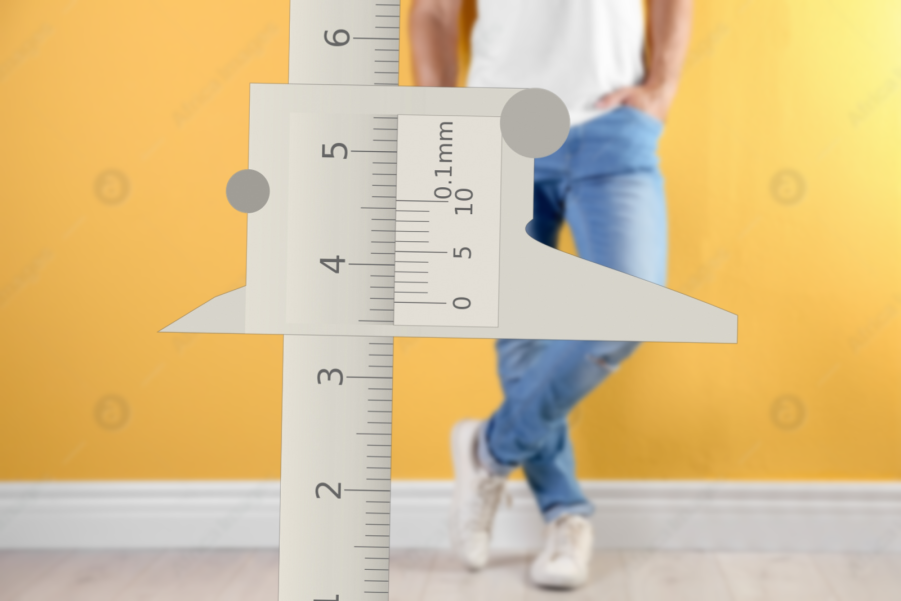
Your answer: {"value": 36.7, "unit": "mm"}
